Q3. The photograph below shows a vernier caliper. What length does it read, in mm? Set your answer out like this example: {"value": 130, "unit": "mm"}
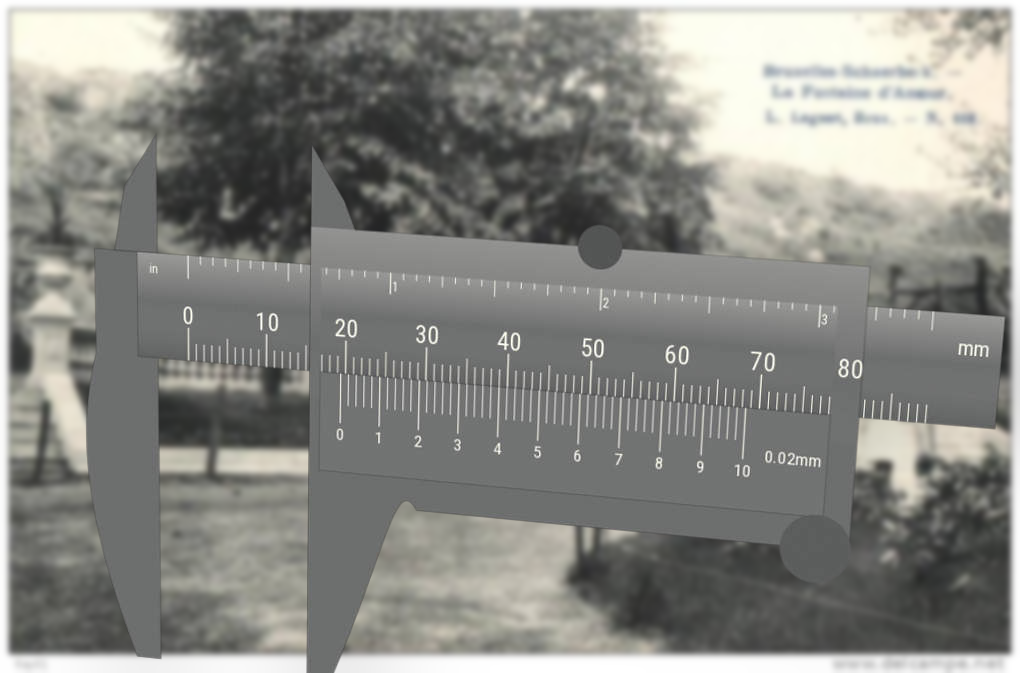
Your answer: {"value": 19.4, "unit": "mm"}
